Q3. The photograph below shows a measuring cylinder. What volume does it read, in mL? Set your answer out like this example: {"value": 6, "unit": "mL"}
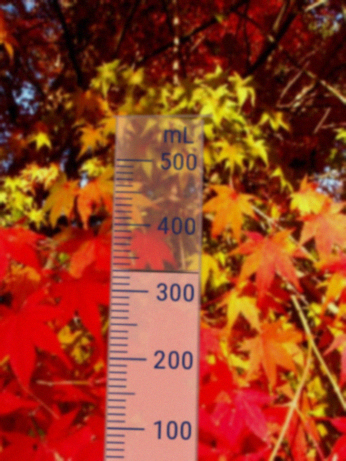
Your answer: {"value": 330, "unit": "mL"}
